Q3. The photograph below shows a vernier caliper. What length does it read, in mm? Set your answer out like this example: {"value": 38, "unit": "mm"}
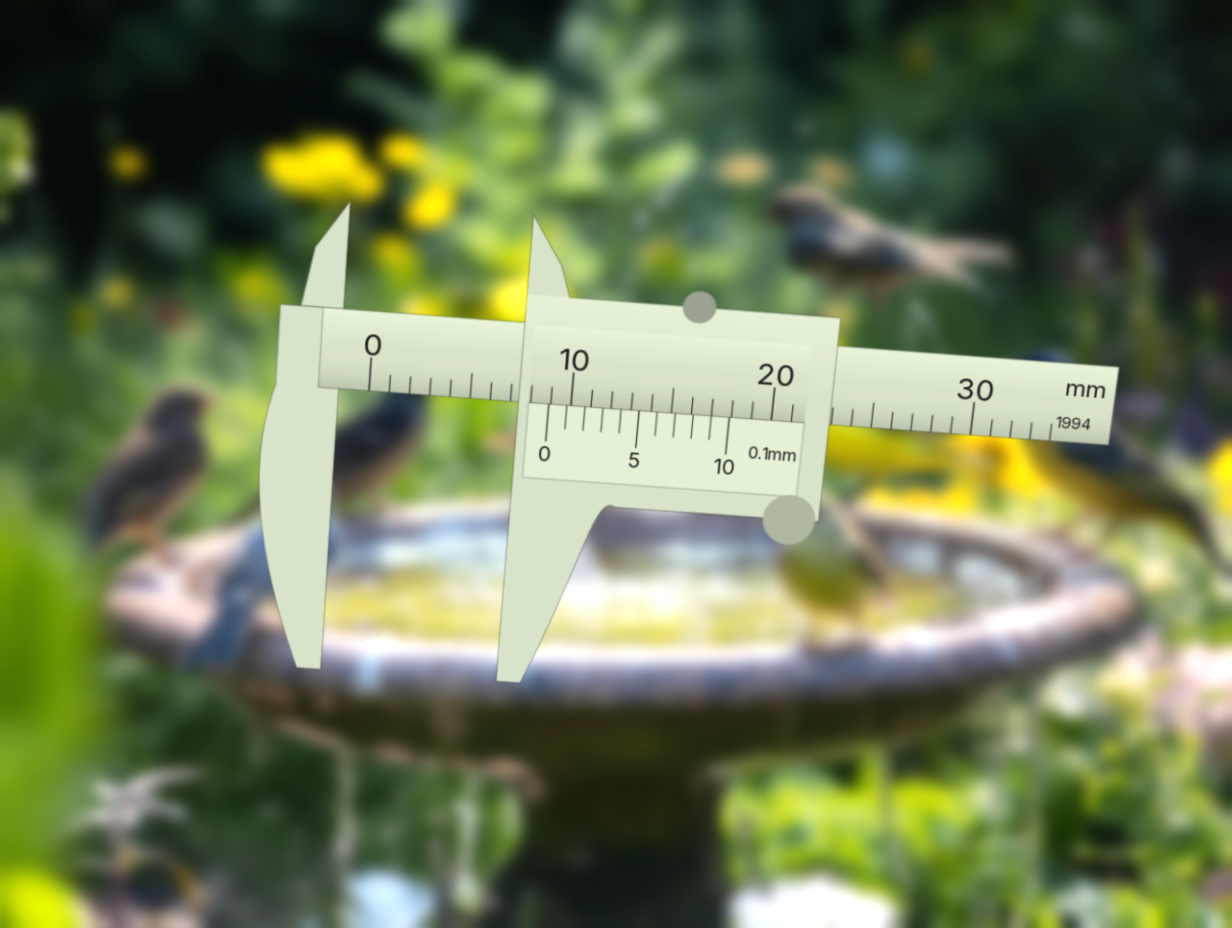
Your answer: {"value": 8.9, "unit": "mm"}
